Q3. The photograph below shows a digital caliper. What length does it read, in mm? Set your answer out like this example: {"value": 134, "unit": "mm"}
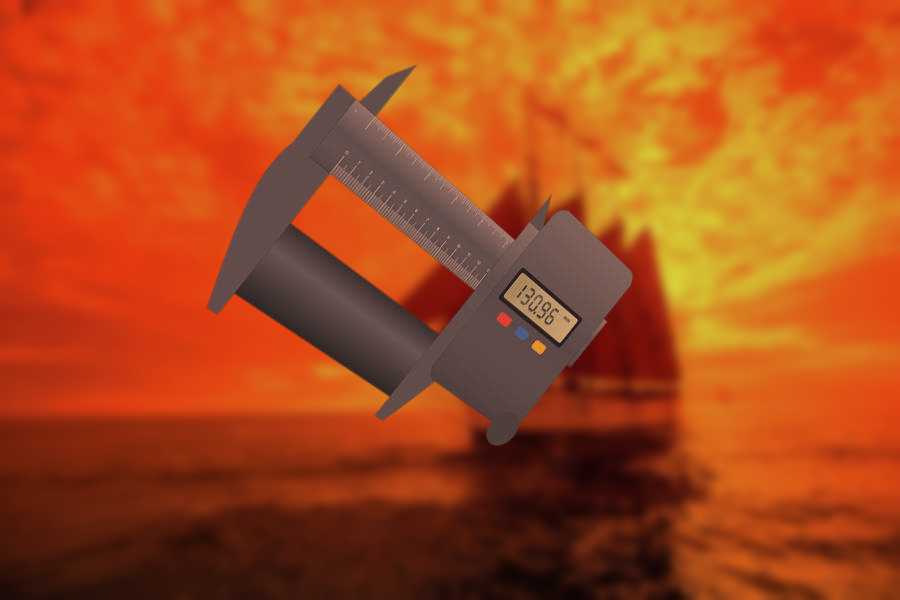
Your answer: {"value": 130.96, "unit": "mm"}
